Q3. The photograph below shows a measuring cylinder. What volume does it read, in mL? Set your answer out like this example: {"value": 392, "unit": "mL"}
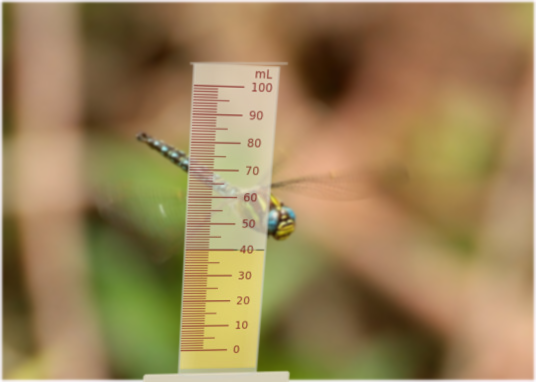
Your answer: {"value": 40, "unit": "mL"}
